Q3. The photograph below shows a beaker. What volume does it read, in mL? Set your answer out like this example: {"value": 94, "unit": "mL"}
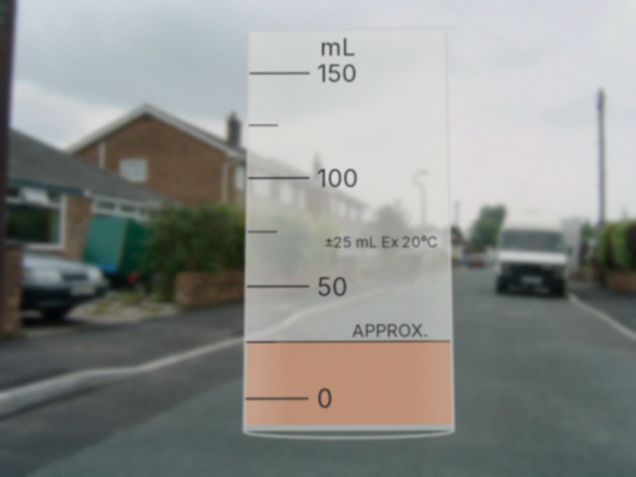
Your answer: {"value": 25, "unit": "mL"}
